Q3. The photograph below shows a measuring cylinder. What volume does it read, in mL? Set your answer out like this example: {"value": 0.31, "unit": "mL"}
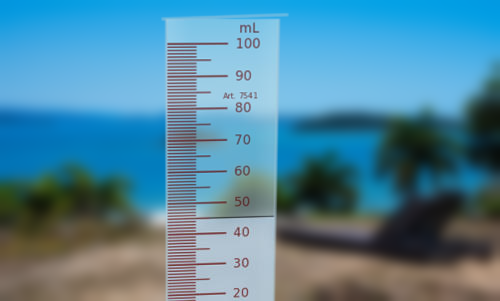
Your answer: {"value": 45, "unit": "mL"}
